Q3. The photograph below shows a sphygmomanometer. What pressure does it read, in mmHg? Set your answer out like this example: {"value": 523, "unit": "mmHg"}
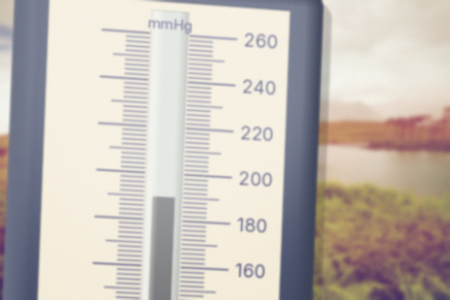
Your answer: {"value": 190, "unit": "mmHg"}
